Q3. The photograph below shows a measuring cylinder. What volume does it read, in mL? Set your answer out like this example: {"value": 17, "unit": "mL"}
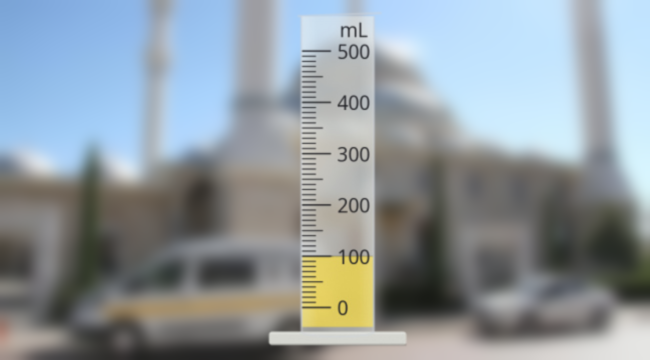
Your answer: {"value": 100, "unit": "mL"}
